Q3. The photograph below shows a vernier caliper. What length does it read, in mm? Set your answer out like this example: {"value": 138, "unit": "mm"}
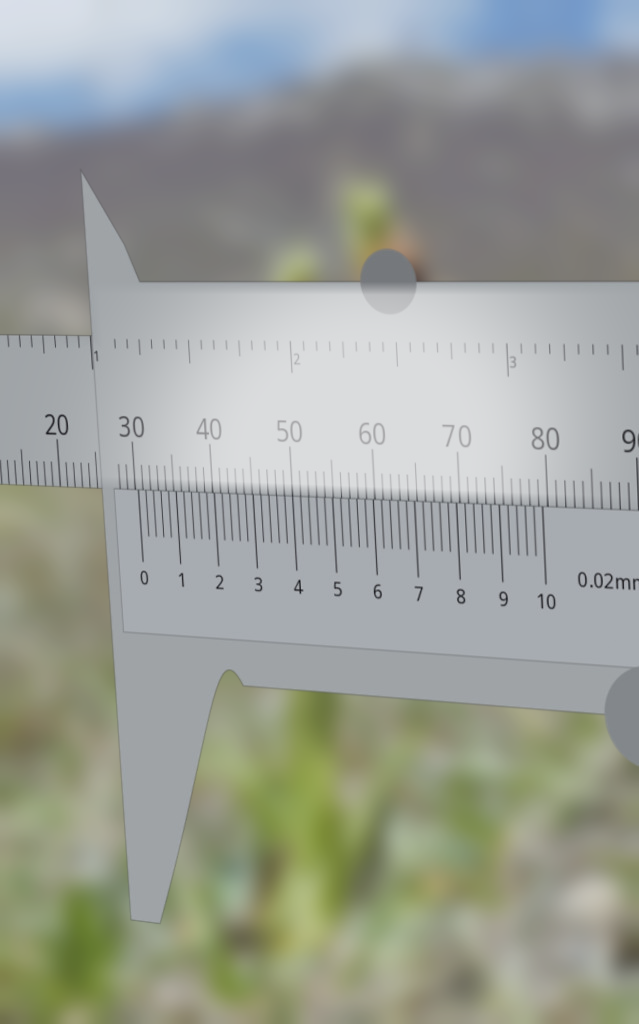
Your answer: {"value": 30.4, "unit": "mm"}
